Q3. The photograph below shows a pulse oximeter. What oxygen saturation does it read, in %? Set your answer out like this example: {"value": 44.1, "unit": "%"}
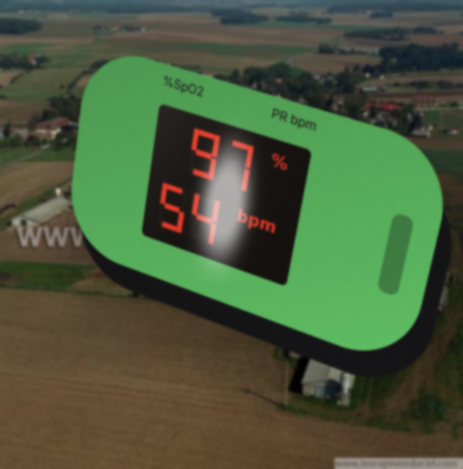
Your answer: {"value": 97, "unit": "%"}
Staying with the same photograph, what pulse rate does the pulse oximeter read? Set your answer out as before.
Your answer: {"value": 54, "unit": "bpm"}
